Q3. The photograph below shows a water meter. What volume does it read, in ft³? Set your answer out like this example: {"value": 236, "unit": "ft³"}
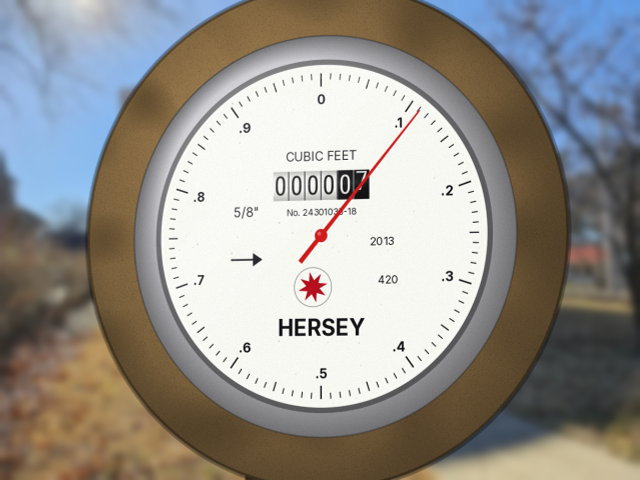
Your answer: {"value": 7.11, "unit": "ft³"}
